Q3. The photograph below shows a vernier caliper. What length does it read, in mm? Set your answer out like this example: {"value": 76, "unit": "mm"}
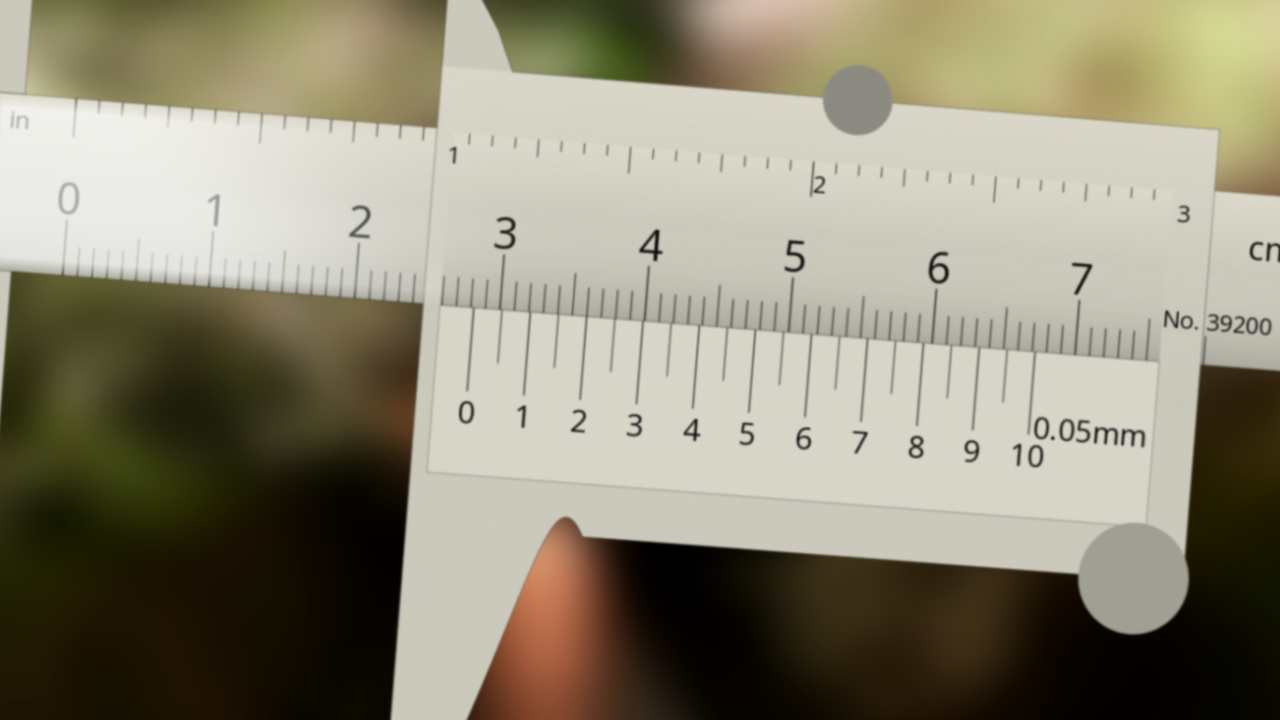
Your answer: {"value": 28.2, "unit": "mm"}
